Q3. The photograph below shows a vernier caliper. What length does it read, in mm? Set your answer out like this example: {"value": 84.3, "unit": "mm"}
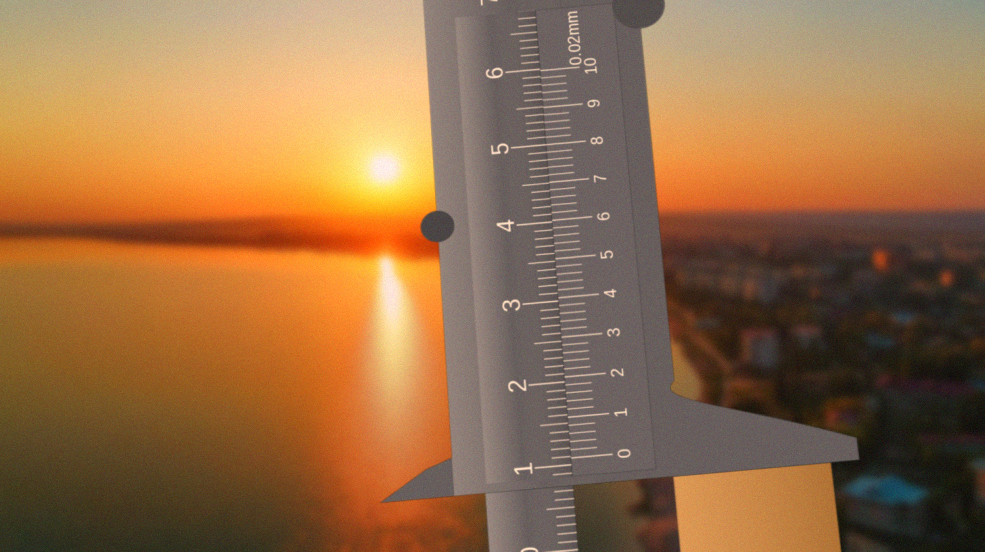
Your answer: {"value": 10.8, "unit": "mm"}
